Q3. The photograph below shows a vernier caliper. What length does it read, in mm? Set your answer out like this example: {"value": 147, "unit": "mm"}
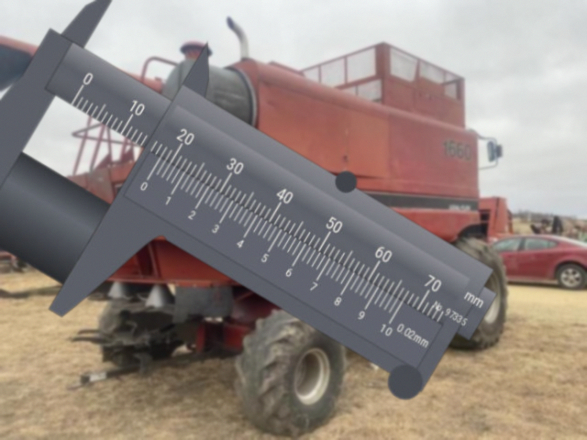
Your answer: {"value": 18.0, "unit": "mm"}
